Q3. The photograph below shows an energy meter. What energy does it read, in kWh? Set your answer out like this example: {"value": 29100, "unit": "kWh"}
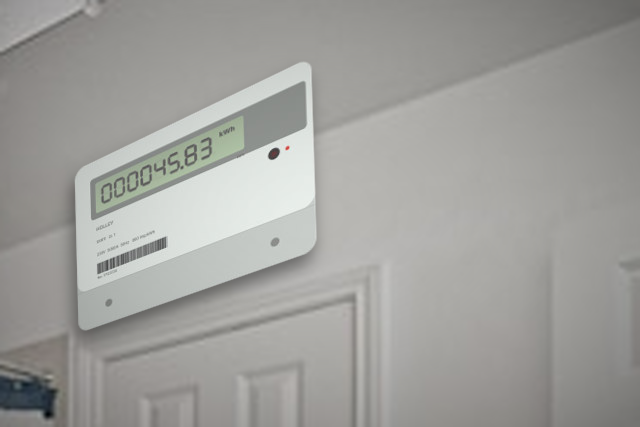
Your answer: {"value": 45.83, "unit": "kWh"}
